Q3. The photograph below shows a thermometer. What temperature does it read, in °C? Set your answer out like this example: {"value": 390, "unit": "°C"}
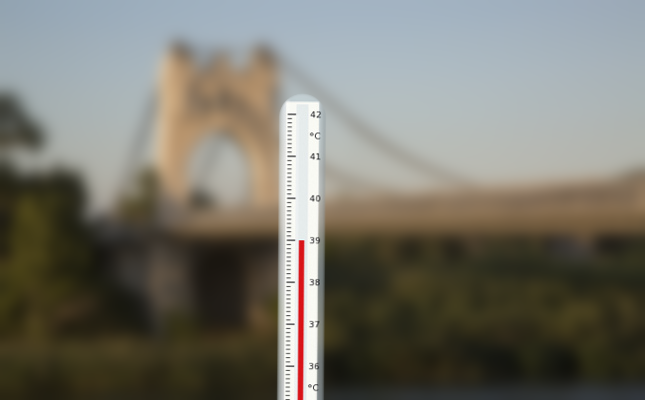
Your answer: {"value": 39, "unit": "°C"}
